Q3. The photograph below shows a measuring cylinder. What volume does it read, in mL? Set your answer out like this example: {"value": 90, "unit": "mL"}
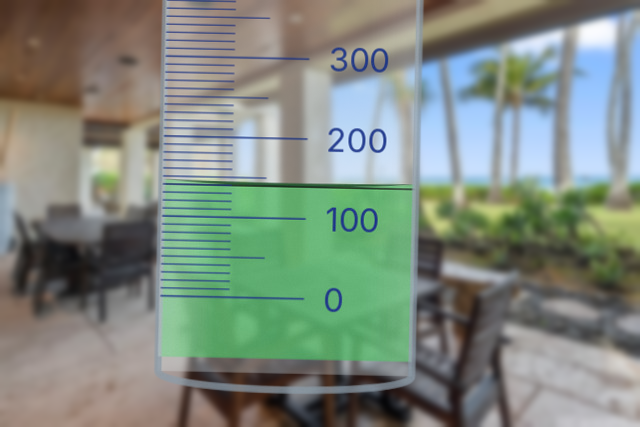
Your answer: {"value": 140, "unit": "mL"}
